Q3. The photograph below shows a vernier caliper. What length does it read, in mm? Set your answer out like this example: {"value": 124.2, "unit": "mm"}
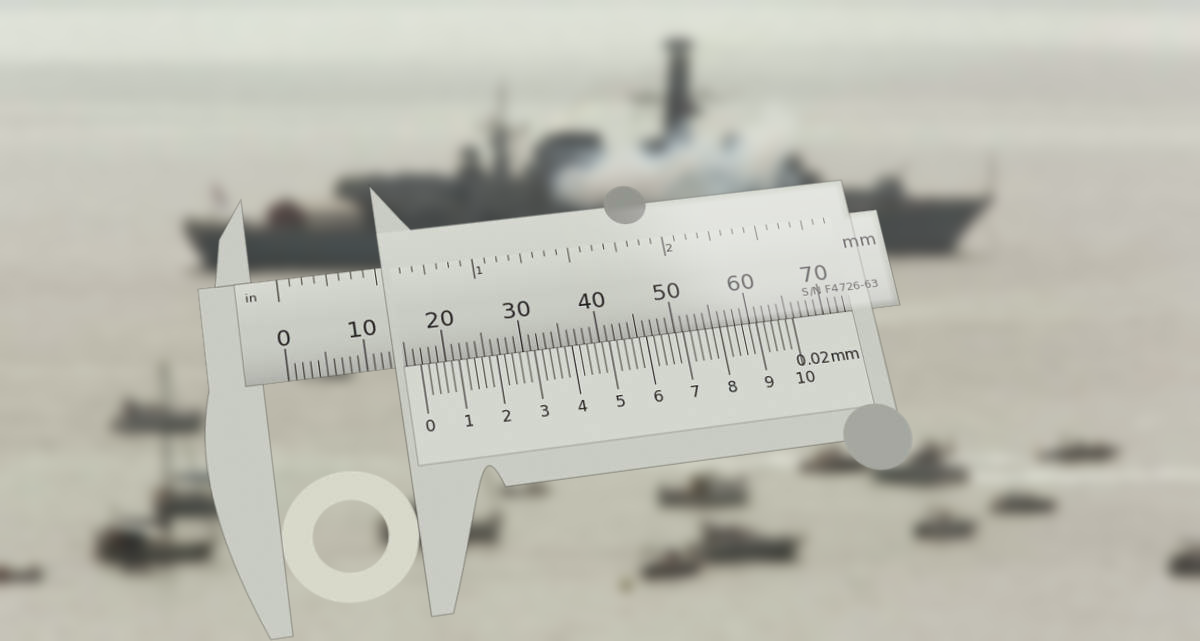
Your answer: {"value": 16.8, "unit": "mm"}
